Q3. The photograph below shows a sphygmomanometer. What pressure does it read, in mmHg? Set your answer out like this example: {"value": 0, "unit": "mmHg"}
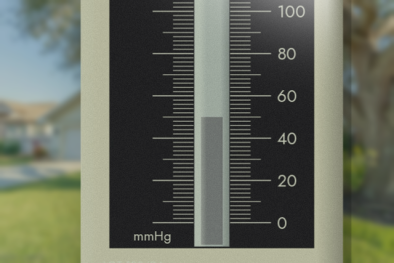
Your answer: {"value": 50, "unit": "mmHg"}
